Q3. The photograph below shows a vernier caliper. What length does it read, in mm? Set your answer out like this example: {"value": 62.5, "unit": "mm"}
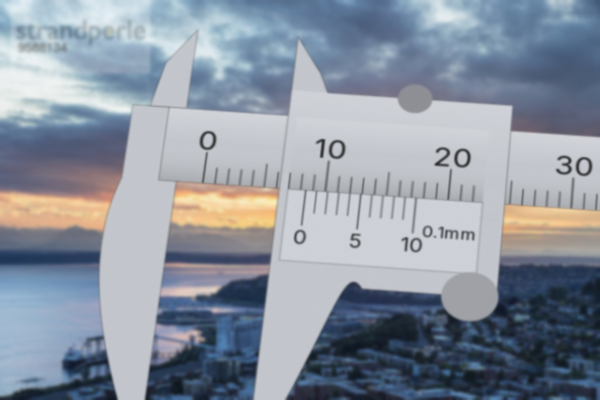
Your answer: {"value": 8.4, "unit": "mm"}
